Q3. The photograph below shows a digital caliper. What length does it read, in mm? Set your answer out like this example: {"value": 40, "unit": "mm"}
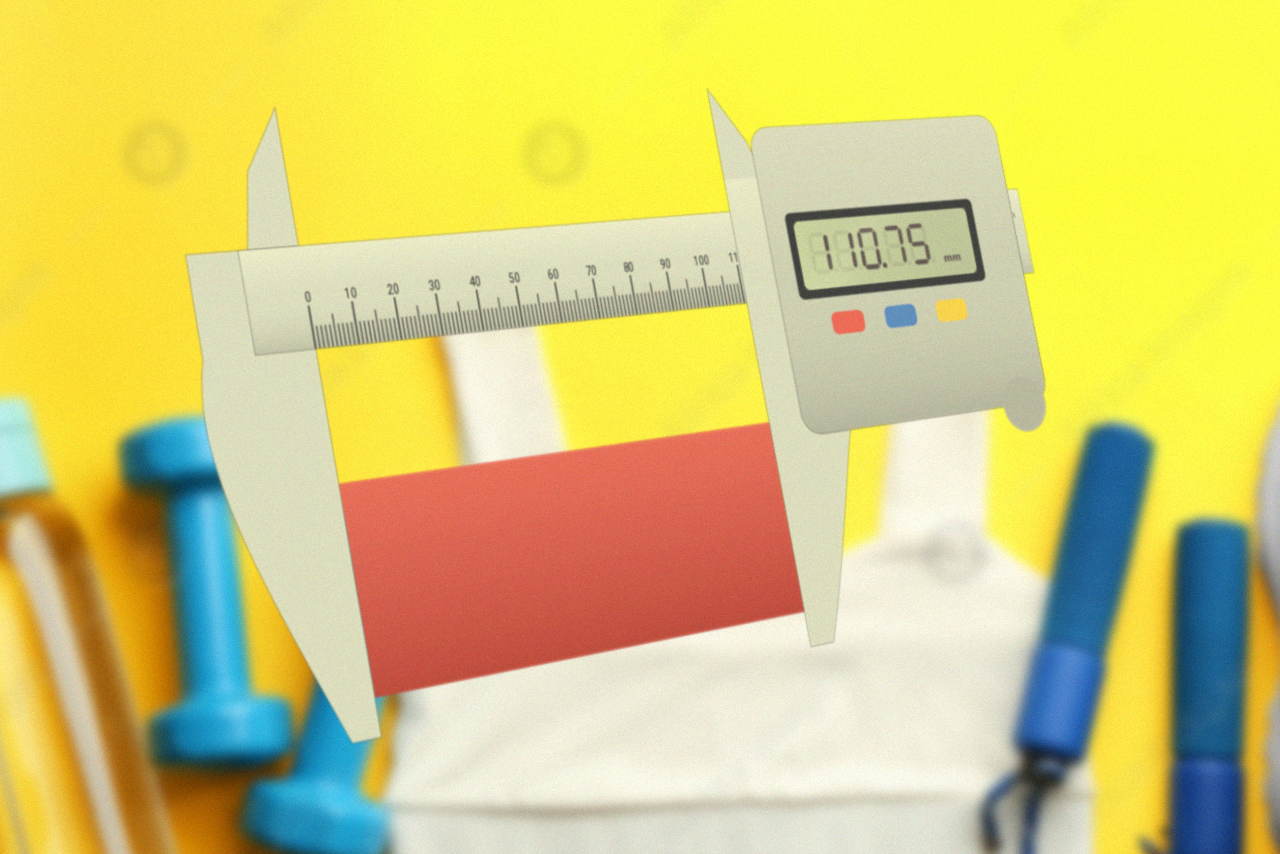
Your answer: {"value": 110.75, "unit": "mm"}
